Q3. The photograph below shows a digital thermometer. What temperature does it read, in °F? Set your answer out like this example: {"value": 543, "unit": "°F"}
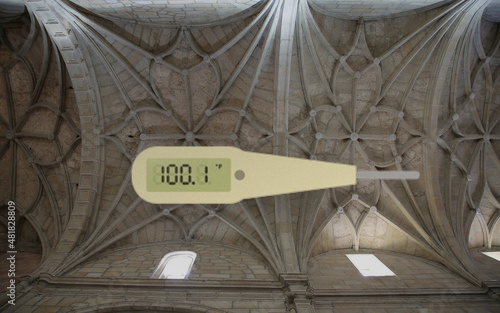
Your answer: {"value": 100.1, "unit": "°F"}
